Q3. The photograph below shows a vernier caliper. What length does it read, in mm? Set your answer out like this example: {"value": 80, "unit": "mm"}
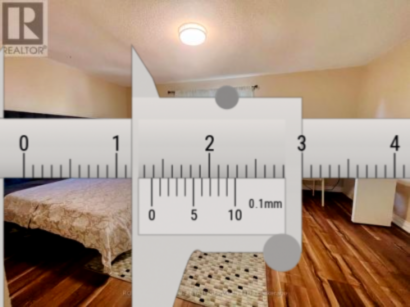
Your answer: {"value": 13.8, "unit": "mm"}
